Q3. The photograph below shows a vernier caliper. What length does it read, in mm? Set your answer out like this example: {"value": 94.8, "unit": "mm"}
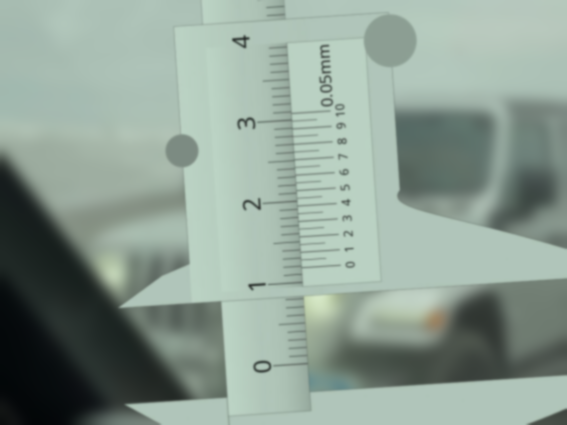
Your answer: {"value": 11.8, "unit": "mm"}
